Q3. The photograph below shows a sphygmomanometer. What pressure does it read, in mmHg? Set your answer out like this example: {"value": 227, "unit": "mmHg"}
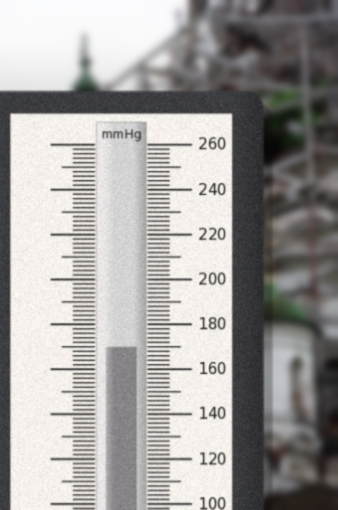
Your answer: {"value": 170, "unit": "mmHg"}
